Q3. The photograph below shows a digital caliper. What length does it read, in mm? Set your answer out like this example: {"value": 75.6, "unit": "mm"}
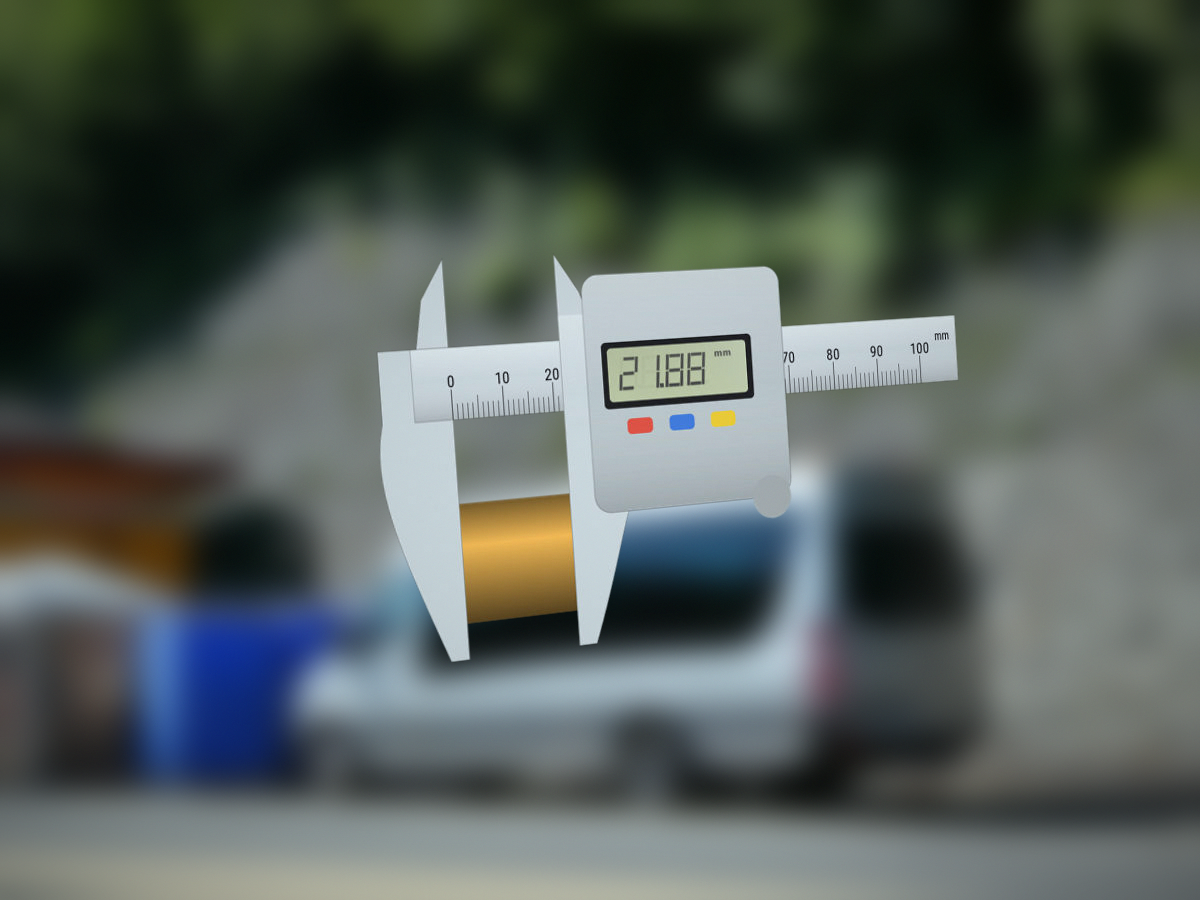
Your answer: {"value": 21.88, "unit": "mm"}
